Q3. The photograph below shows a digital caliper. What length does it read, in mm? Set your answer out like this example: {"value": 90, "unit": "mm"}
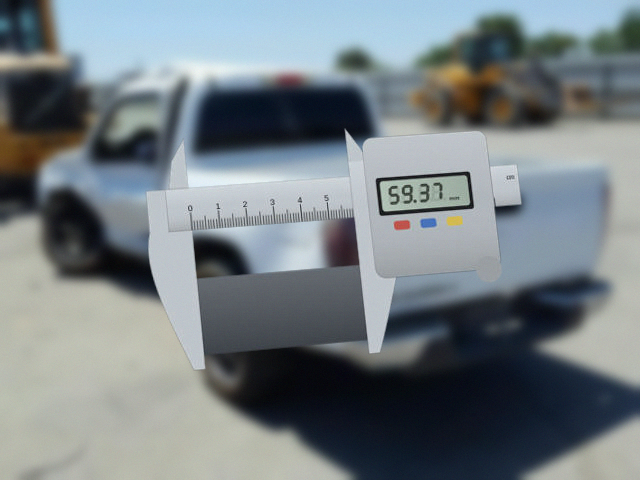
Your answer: {"value": 59.37, "unit": "mm"}
